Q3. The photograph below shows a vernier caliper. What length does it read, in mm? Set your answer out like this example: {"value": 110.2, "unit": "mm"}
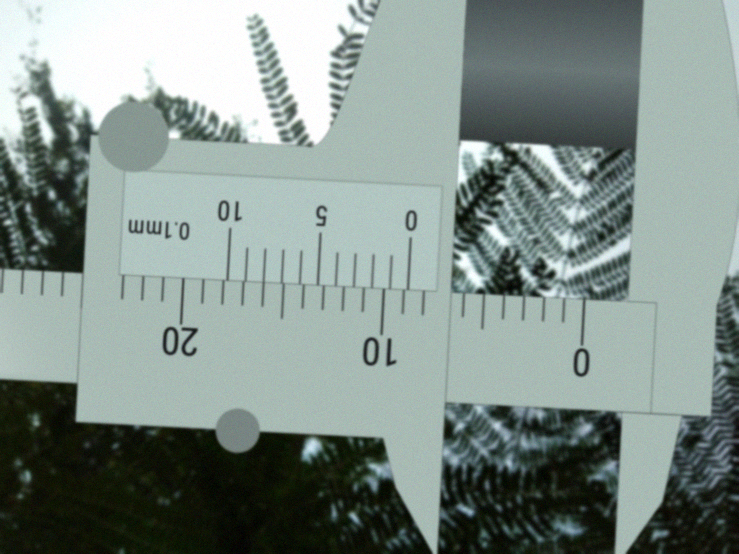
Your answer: {"value": 8.8, "unit": "mm"}
